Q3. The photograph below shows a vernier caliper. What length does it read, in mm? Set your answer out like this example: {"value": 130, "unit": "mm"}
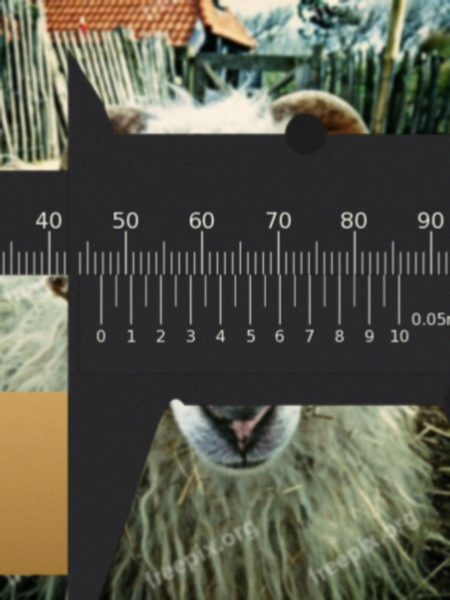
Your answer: {"value": 46.8, "unit": "mm"}
